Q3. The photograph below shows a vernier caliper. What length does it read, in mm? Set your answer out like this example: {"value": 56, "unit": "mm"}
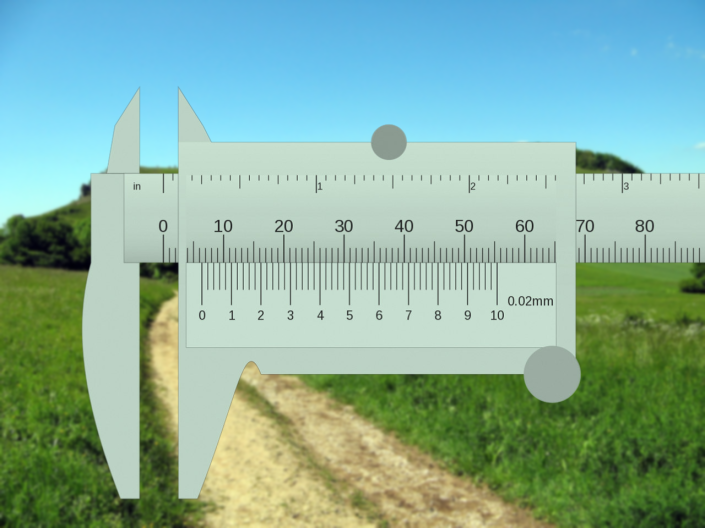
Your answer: {"value": 6.4, "unit": "mm"}
